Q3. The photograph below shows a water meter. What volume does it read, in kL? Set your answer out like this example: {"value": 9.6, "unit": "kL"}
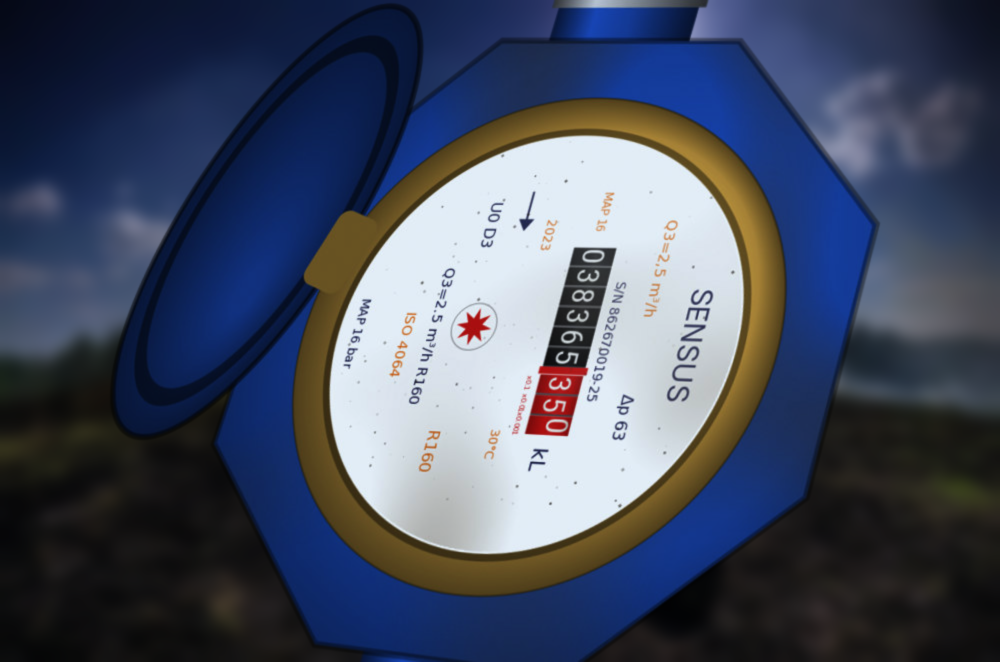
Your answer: {"value": 38365.350, "unit": "kL"}
